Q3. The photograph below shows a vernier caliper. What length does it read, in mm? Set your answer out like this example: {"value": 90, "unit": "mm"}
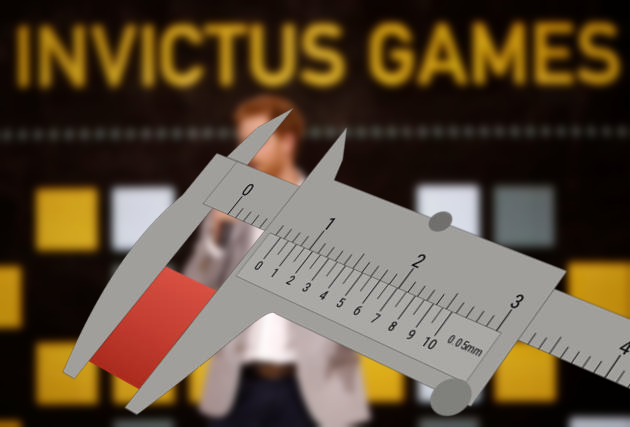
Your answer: {"value": 6.6, "unit": "mm"}
